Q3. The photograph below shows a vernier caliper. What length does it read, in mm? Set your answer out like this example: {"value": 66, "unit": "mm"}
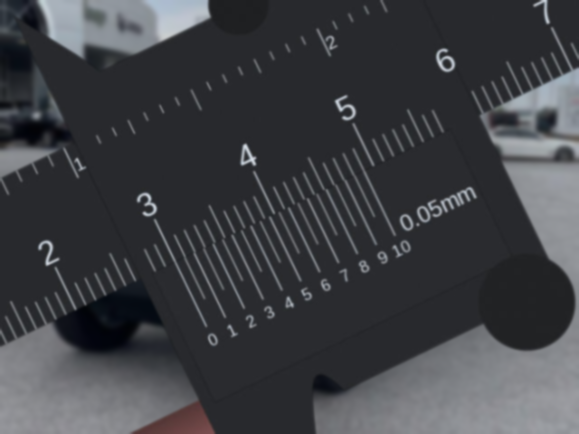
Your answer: {"value": 30.0, "unit": "mm"}
